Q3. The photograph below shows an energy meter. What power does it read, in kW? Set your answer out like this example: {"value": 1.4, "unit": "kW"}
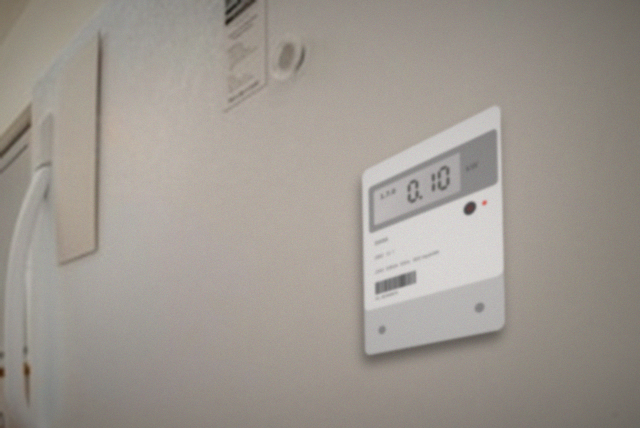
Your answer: {"value": 0.10, "unit": "kW"}
